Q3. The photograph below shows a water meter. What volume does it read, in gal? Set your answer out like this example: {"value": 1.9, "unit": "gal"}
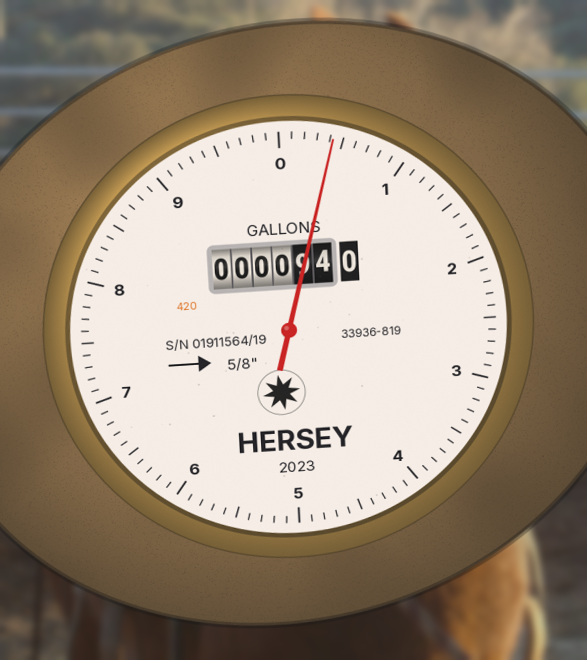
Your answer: {"value": 940.4, "unit": "gal"}
